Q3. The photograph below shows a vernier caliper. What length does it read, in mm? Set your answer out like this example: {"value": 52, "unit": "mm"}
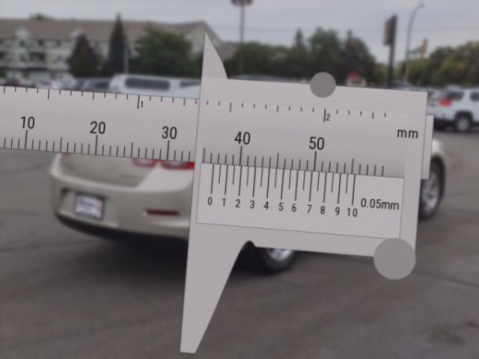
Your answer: {"value": 36.4, "unit": "mm"}
